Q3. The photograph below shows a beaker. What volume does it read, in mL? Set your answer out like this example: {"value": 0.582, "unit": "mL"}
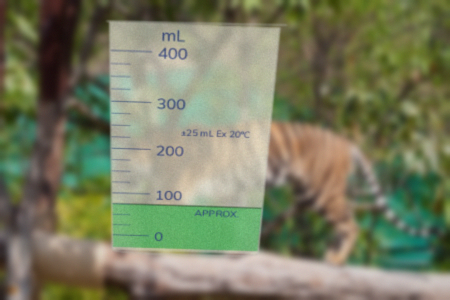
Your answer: {"value": 75, "unit": "mL"}
